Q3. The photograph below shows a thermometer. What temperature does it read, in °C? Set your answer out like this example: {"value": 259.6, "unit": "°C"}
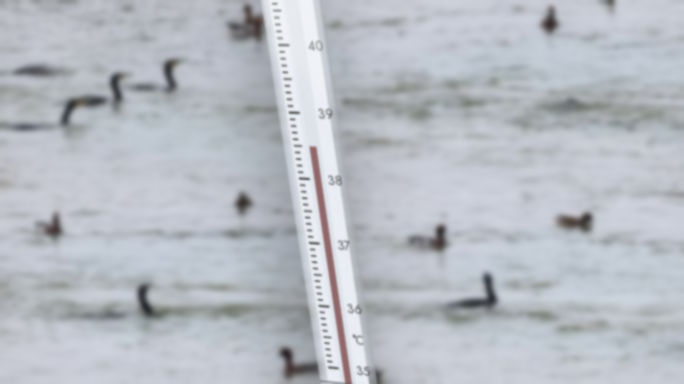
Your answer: {"value": 38.5, "unit": "°C"}
